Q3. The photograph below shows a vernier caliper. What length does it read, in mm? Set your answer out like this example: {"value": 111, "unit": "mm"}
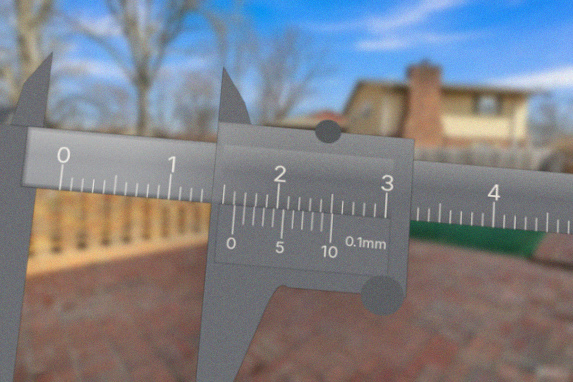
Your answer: {"value": 16.1, "unit": "mm"}
